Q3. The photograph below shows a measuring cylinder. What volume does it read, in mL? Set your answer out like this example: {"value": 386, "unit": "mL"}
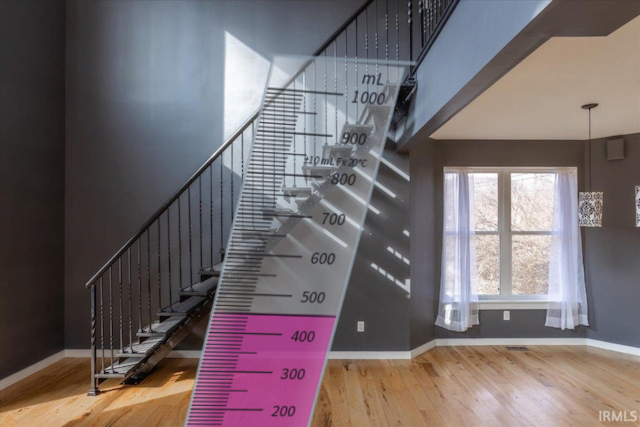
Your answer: {"value": 450, "unit": "mL"}
